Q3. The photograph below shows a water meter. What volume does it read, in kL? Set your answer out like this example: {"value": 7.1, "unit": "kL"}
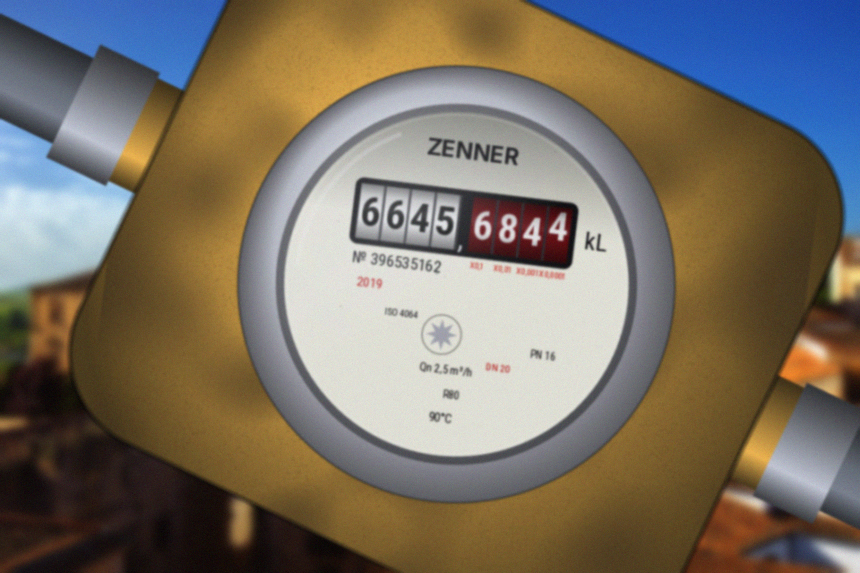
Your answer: {"value": 6645.6844, "unit": "kL"}
